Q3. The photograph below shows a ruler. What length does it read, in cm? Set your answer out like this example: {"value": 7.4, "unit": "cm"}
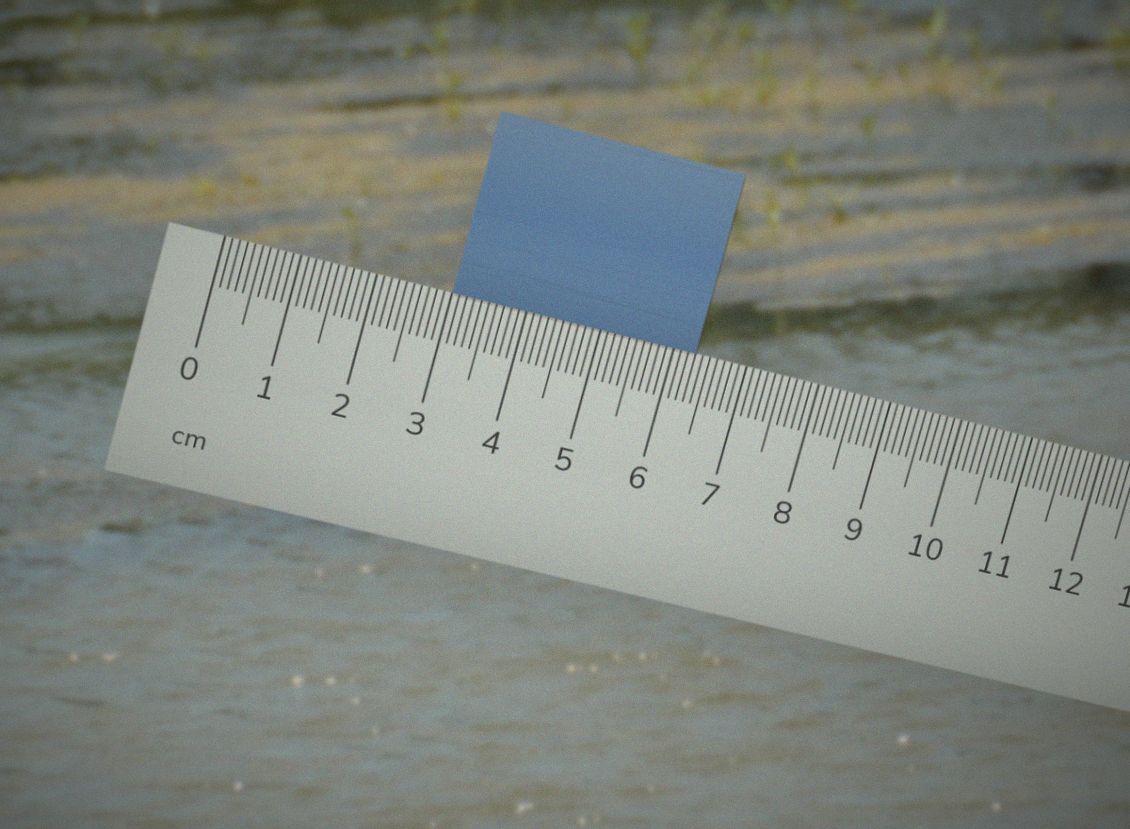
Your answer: {"value": 3.3, "unit": "cm"}
